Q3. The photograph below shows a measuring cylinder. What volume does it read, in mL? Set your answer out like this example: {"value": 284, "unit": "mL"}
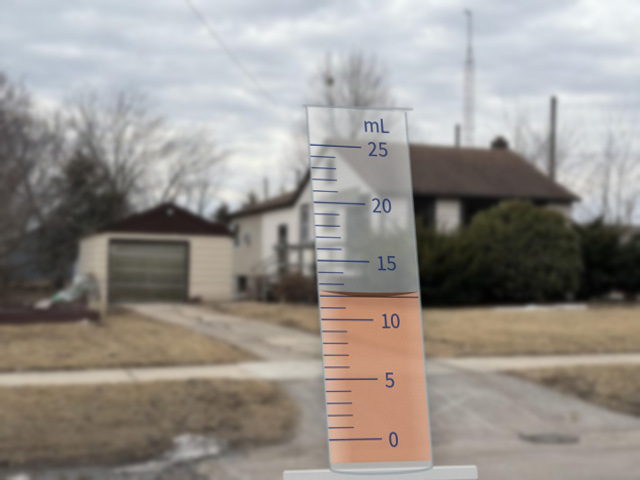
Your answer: {"value": 12, "unit": "mL"}
